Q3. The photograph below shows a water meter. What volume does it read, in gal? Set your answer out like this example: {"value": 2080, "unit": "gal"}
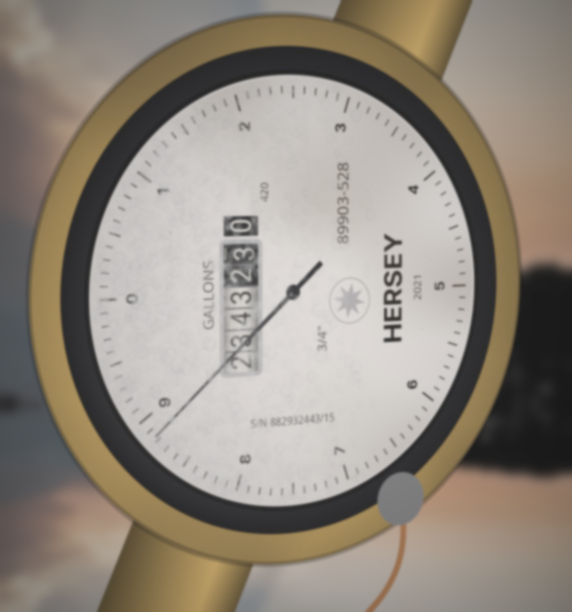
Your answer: {"value": 2343228.8, "unit": "gal"}
